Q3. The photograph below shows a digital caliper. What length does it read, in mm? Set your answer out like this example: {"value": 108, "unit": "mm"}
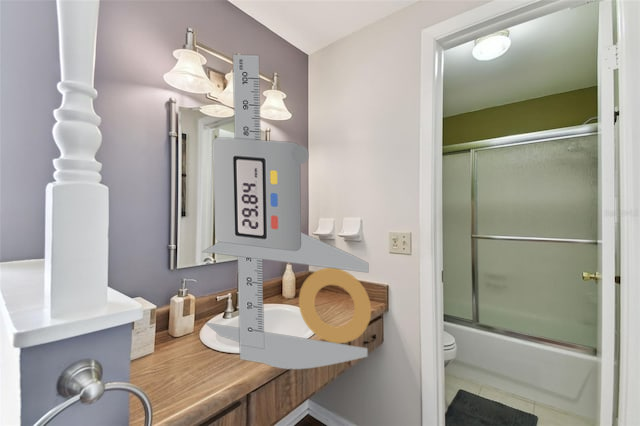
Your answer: {"value": 29.84, "unit": "mm"}
